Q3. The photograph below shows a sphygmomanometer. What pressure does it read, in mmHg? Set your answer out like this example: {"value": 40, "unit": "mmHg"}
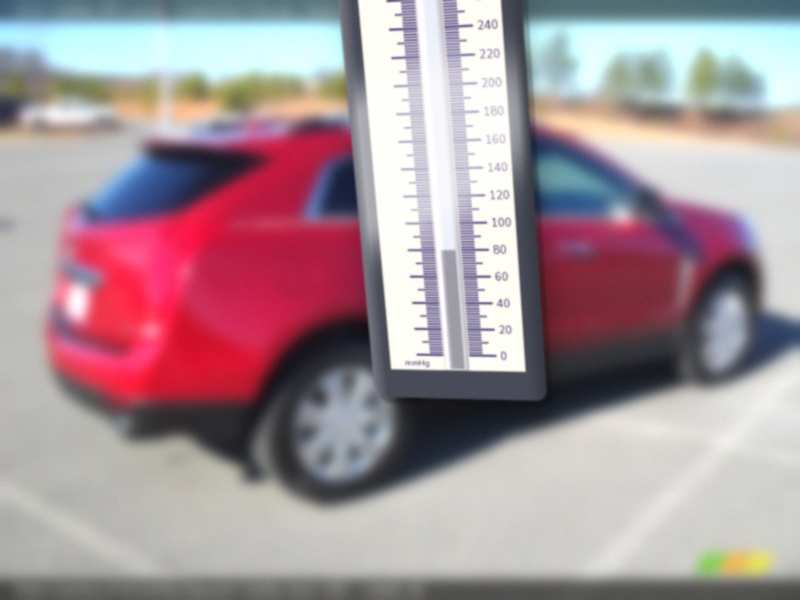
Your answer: {"value": 80, "unit": "mmHg"}
